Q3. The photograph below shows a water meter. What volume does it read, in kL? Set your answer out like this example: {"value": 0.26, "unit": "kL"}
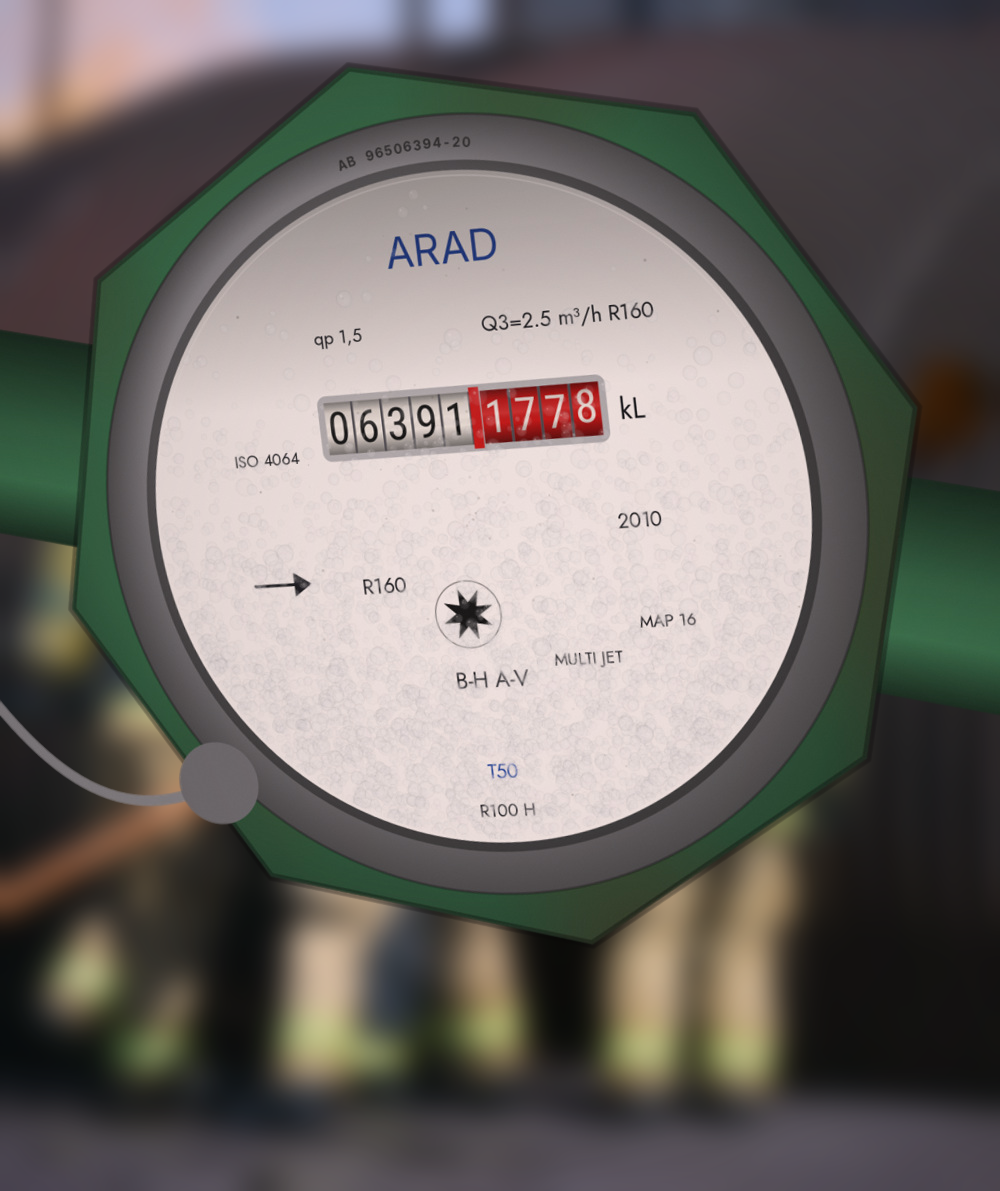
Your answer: {"value": 6391.1778, "unit": "kL"}
